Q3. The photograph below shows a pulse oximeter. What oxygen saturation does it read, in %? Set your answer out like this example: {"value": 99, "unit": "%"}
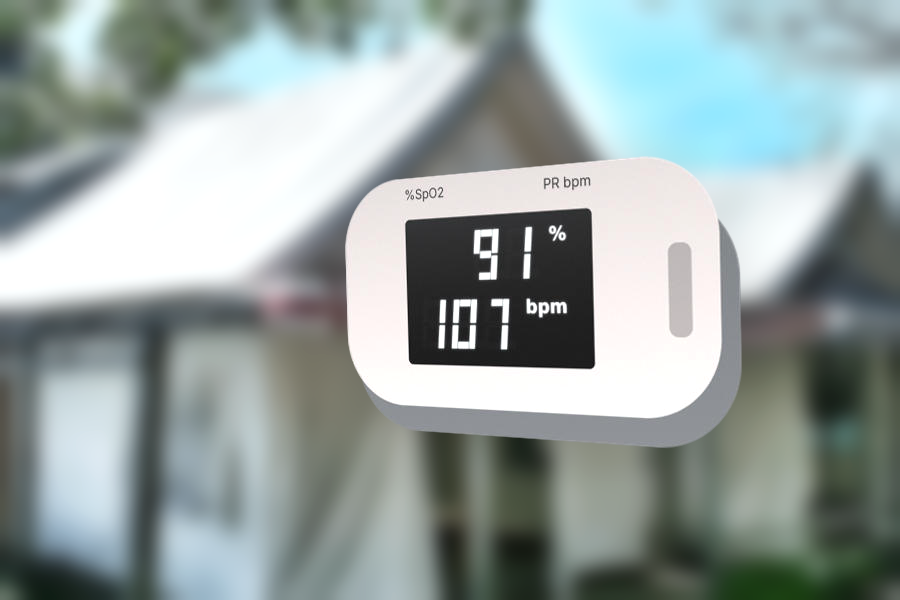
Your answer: {"value": 91, "unit": "%"}
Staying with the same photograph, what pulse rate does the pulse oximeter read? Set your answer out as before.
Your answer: {"value": 107, "unit": "bpm"}
